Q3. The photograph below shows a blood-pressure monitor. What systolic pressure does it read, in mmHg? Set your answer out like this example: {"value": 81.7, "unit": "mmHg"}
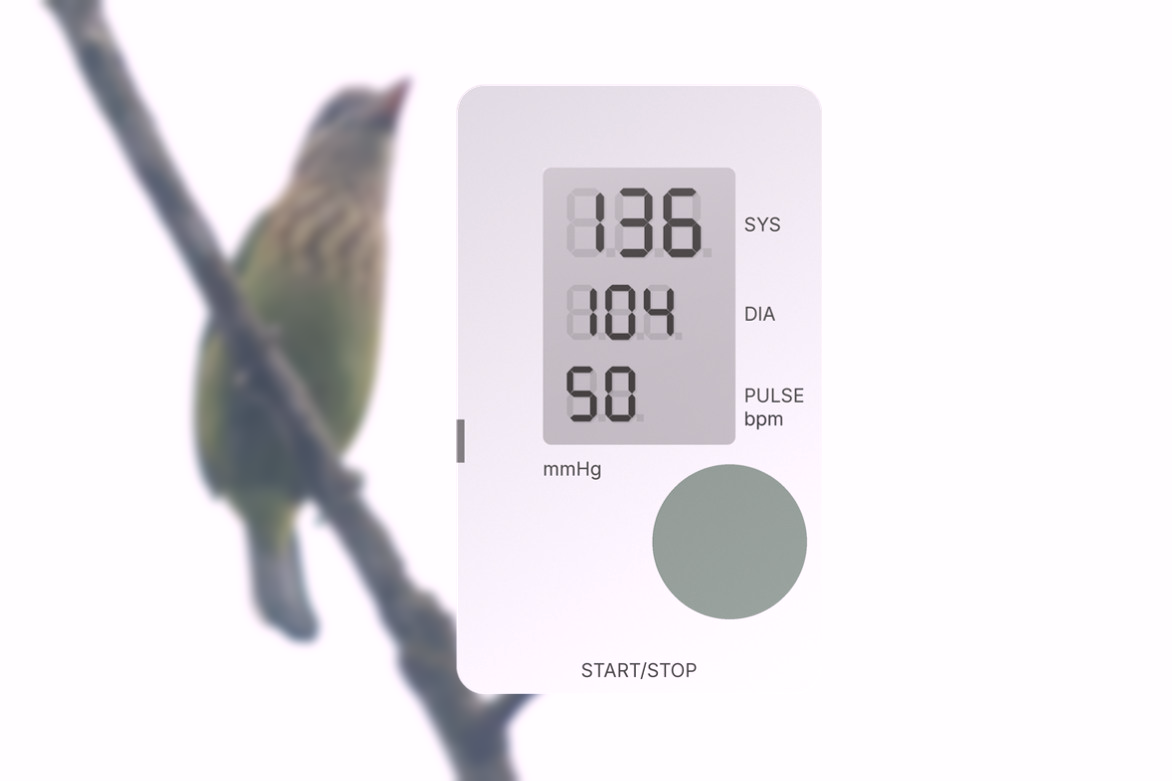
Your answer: {"value": 136, "unit": "mmHg"}
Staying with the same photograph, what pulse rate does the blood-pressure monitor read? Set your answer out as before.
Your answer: {"value": 50, "unit": "bpm"}
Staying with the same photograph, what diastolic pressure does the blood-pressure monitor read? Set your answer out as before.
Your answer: {"value": 104, "unit": "mmHg"}
